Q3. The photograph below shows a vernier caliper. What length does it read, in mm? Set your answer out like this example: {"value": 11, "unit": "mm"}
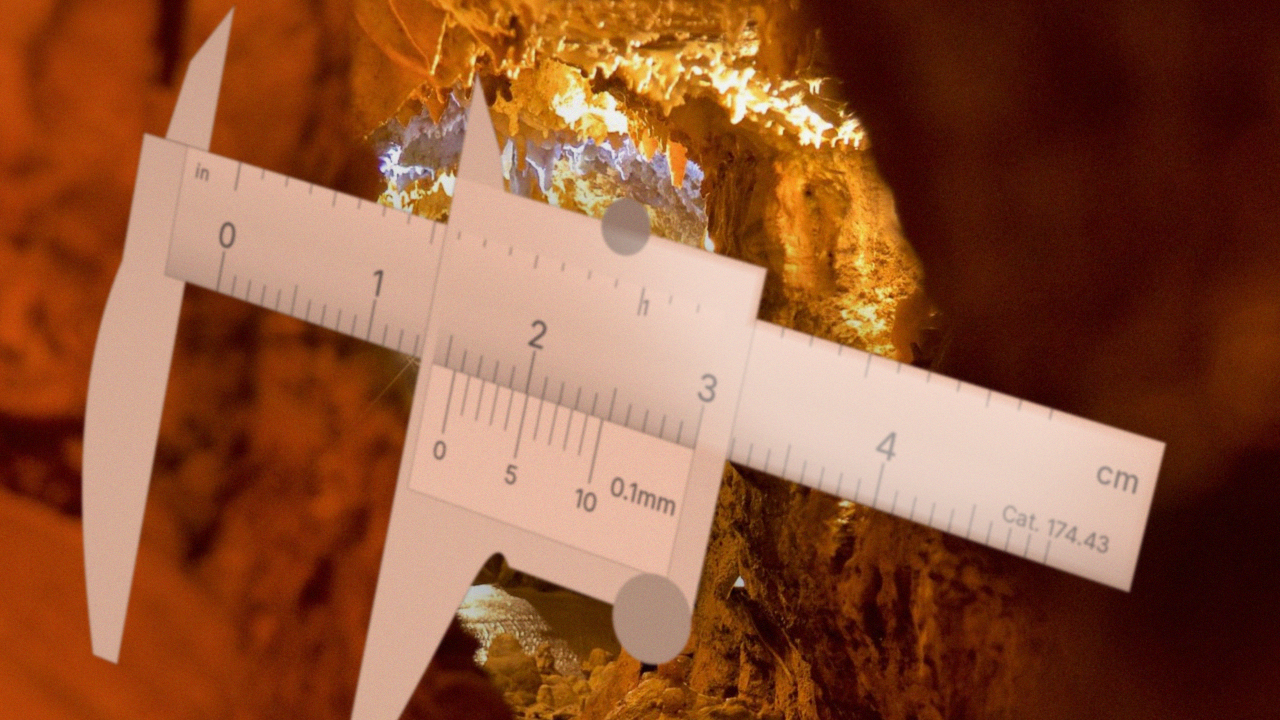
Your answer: {"value": 15.6, "unit": "mm"}
